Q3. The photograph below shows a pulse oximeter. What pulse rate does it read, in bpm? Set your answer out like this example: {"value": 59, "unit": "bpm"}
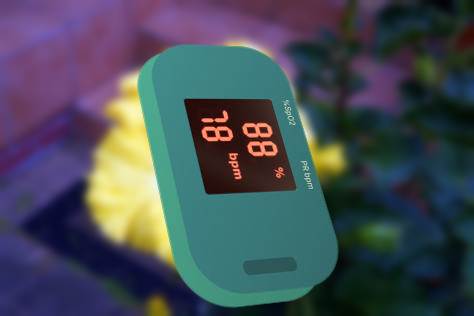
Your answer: {"value": 78, "unit": "bpm"}
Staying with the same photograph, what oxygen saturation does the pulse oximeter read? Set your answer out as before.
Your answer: {"value": 88, "unit": "%"}
